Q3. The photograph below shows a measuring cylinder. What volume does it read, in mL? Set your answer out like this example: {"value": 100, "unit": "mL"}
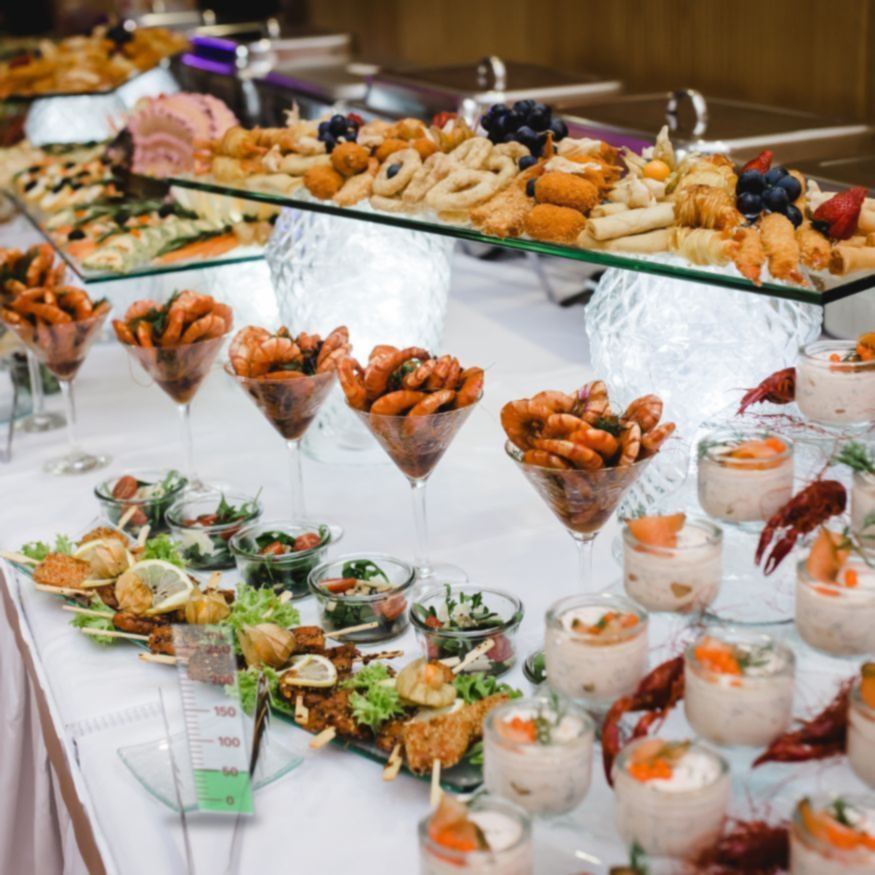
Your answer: {"value": 50, "unit": "mL"}
